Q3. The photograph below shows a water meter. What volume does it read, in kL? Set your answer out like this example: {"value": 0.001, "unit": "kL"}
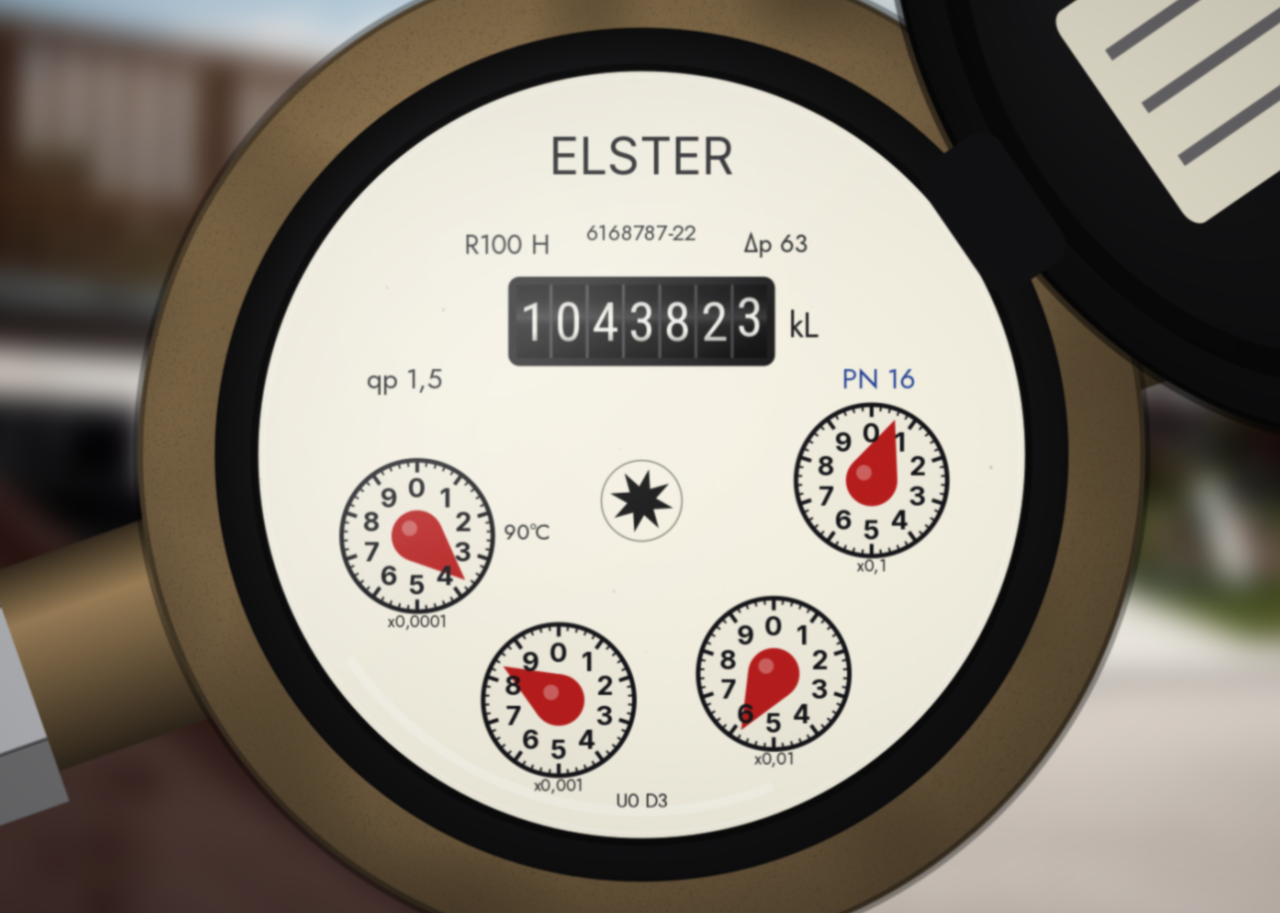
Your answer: {"value": 1043823.0583, "unit": "kL"}
